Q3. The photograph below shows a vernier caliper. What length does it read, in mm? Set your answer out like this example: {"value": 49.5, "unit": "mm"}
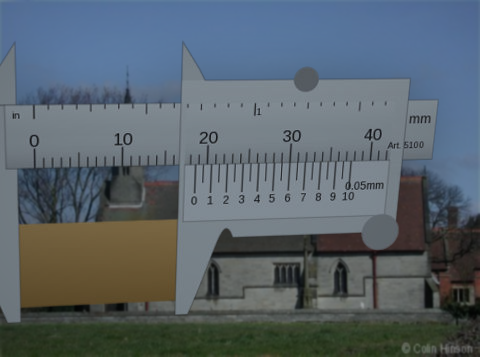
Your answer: {"value": 18.6, "unit": "mm"}
